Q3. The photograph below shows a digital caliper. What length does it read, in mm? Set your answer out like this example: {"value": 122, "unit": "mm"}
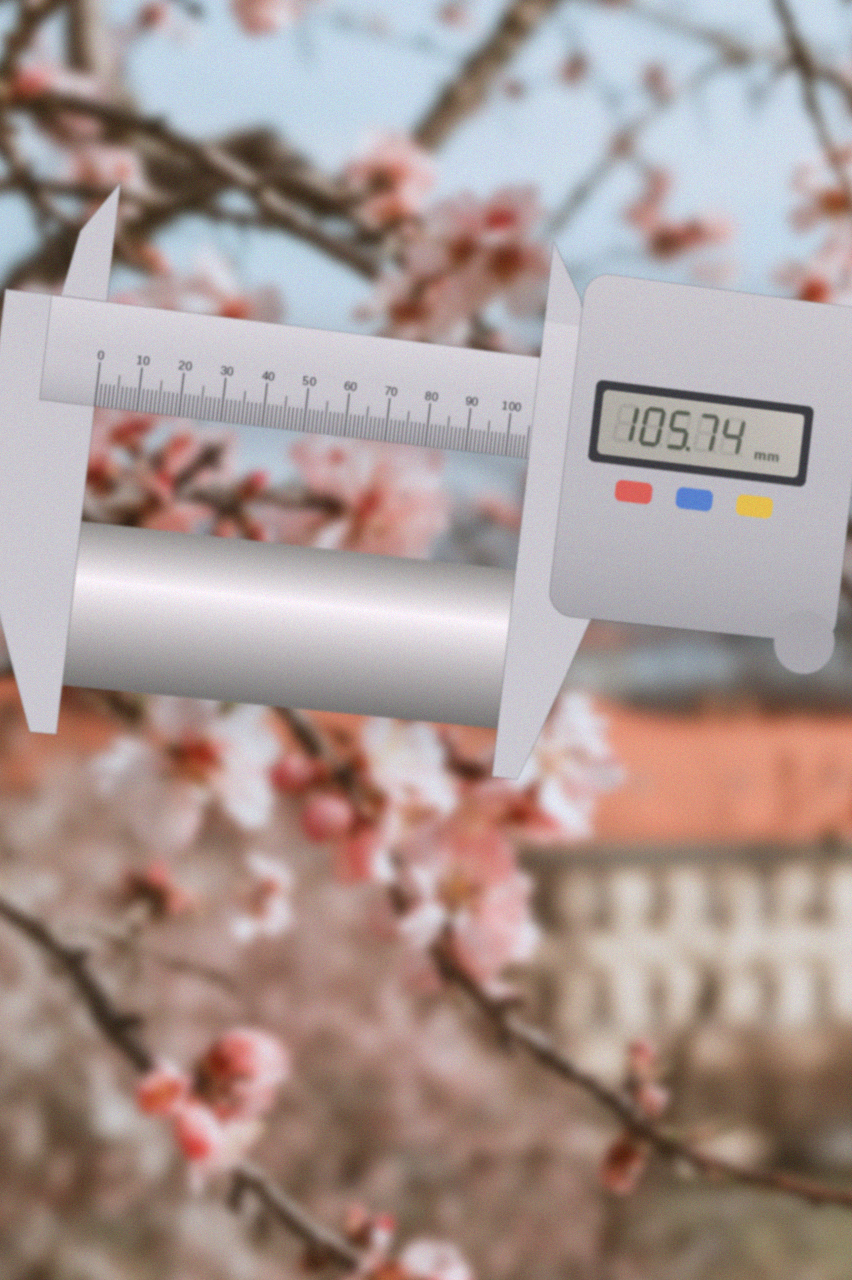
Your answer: {"value": 105.74, "unit": "mm"}
